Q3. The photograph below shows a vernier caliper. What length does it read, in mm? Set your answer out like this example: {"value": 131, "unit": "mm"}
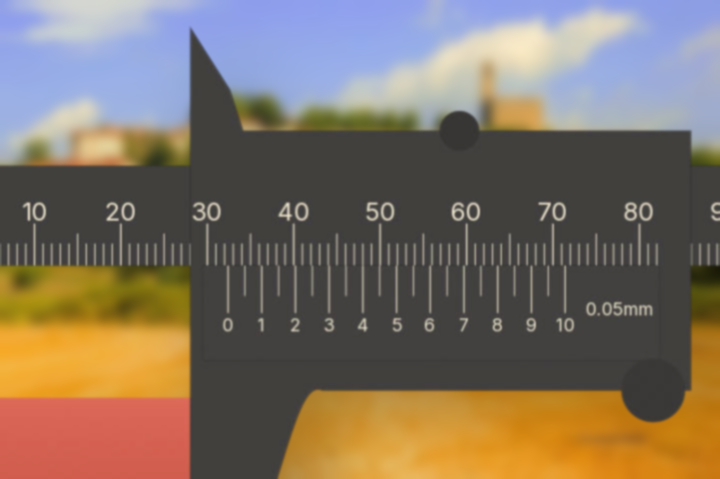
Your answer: {"value": 32.4, "unit": "mm"}
